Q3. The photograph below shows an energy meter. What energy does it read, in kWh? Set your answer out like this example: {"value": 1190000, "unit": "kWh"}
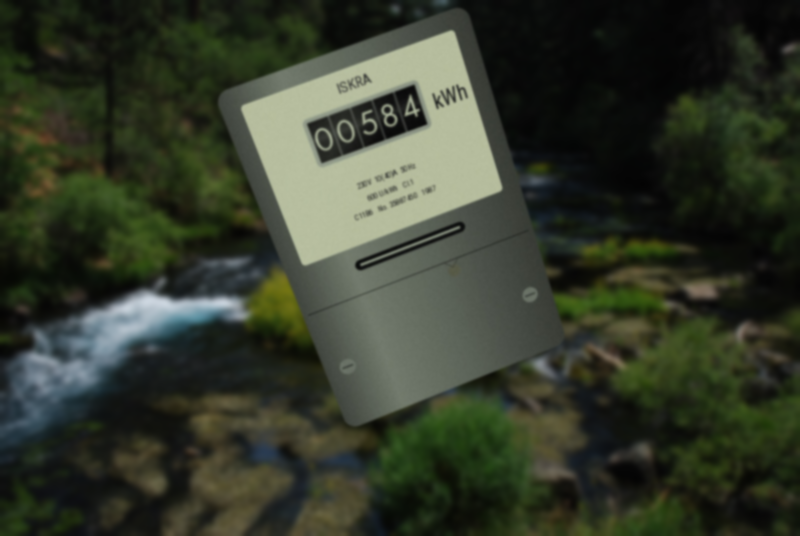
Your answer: {"value": 584, "unit": "kWh"}
